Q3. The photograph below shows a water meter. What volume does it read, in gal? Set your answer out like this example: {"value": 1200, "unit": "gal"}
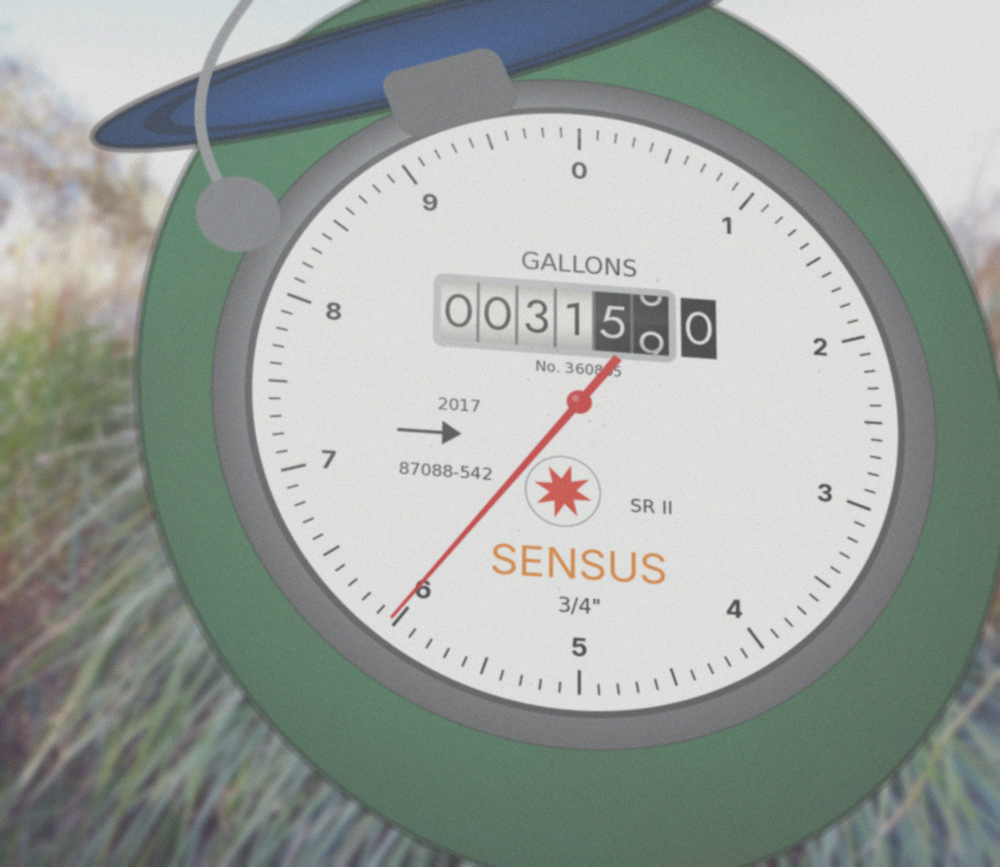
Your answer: {"value": 31586.0, "unit": "gal"}
